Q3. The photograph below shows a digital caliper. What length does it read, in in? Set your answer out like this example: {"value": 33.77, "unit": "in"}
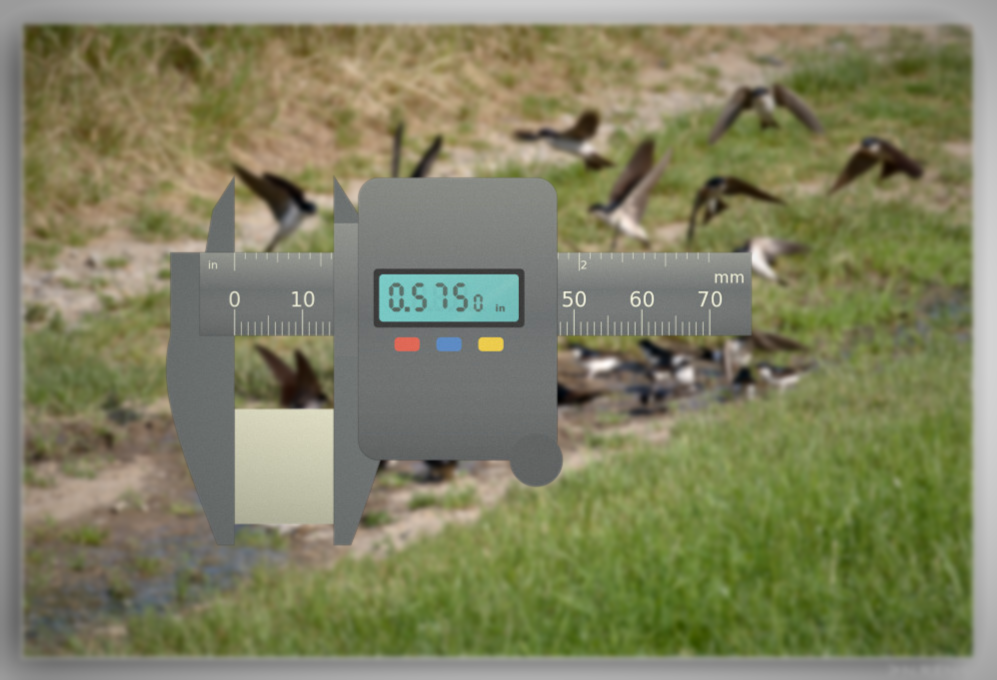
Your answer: {"value": 0.5750, "unit": "in"}
